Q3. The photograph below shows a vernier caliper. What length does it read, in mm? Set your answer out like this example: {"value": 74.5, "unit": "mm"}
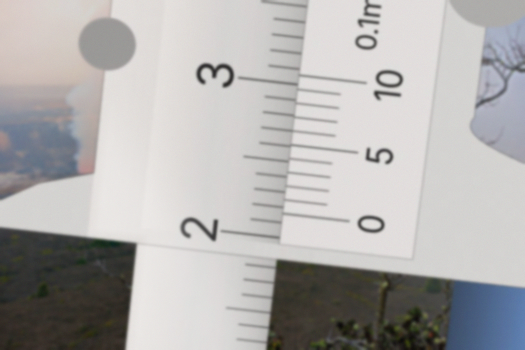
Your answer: {"value": 21.6, "unit": "mm"}
